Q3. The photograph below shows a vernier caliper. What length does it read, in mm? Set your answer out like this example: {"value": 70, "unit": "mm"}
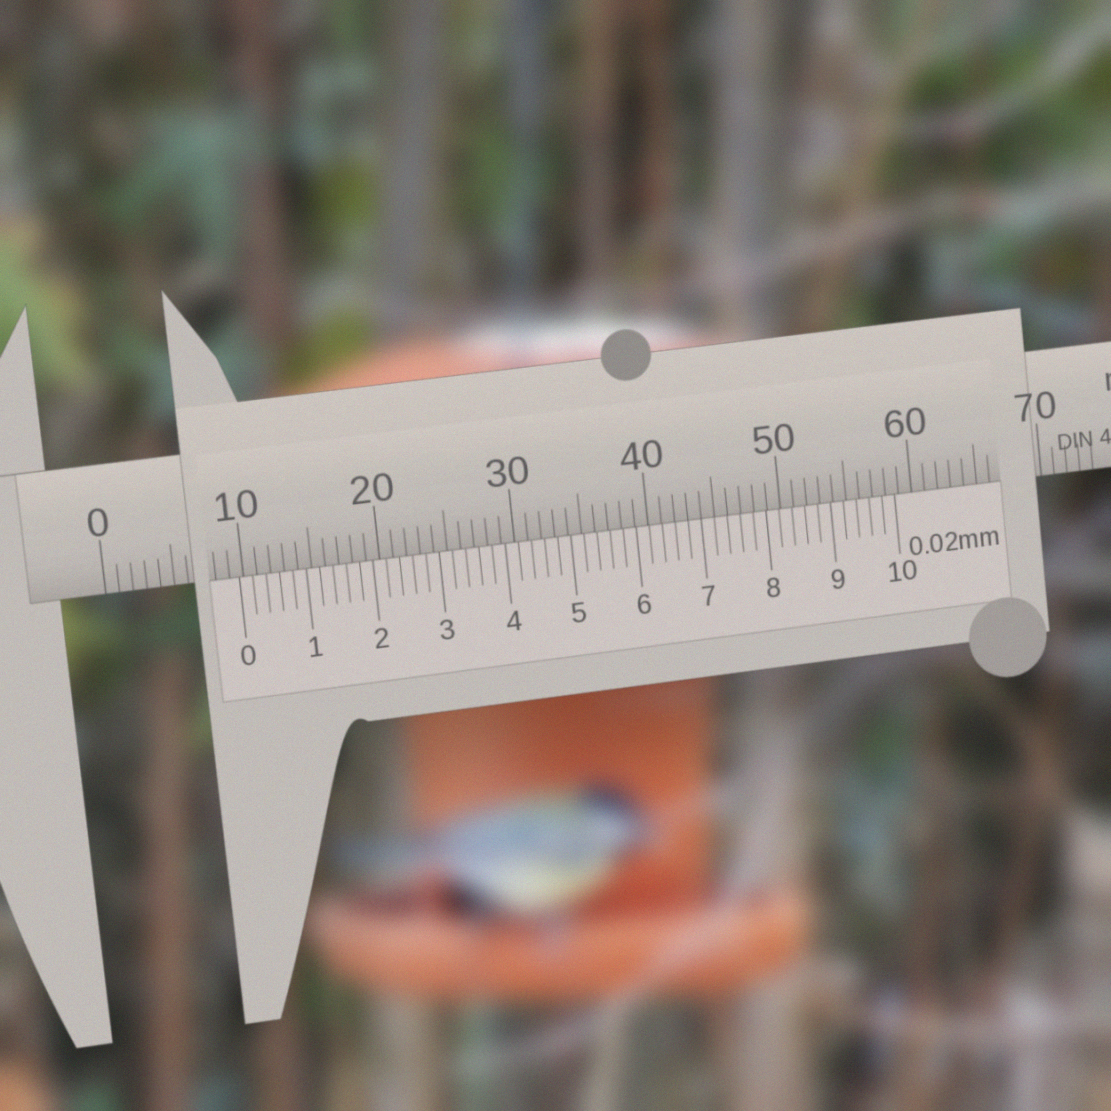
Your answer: {"value": 9.7, "unit": "mm"}
